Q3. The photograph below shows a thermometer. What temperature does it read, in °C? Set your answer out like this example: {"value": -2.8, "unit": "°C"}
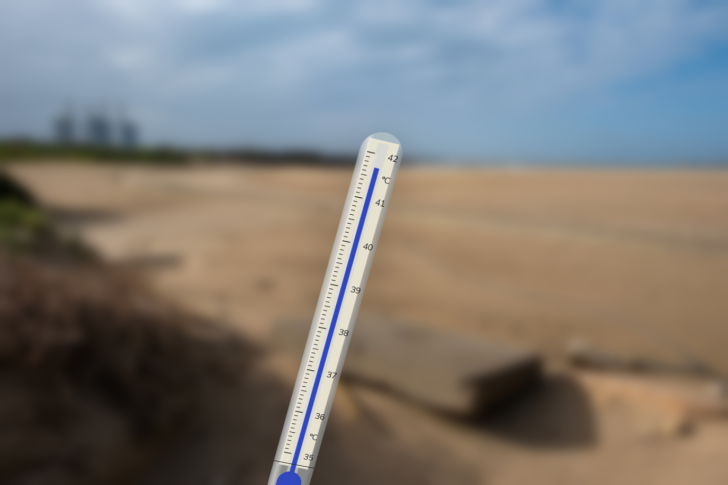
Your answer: {"value": 41.7, "unit": "°C"}
